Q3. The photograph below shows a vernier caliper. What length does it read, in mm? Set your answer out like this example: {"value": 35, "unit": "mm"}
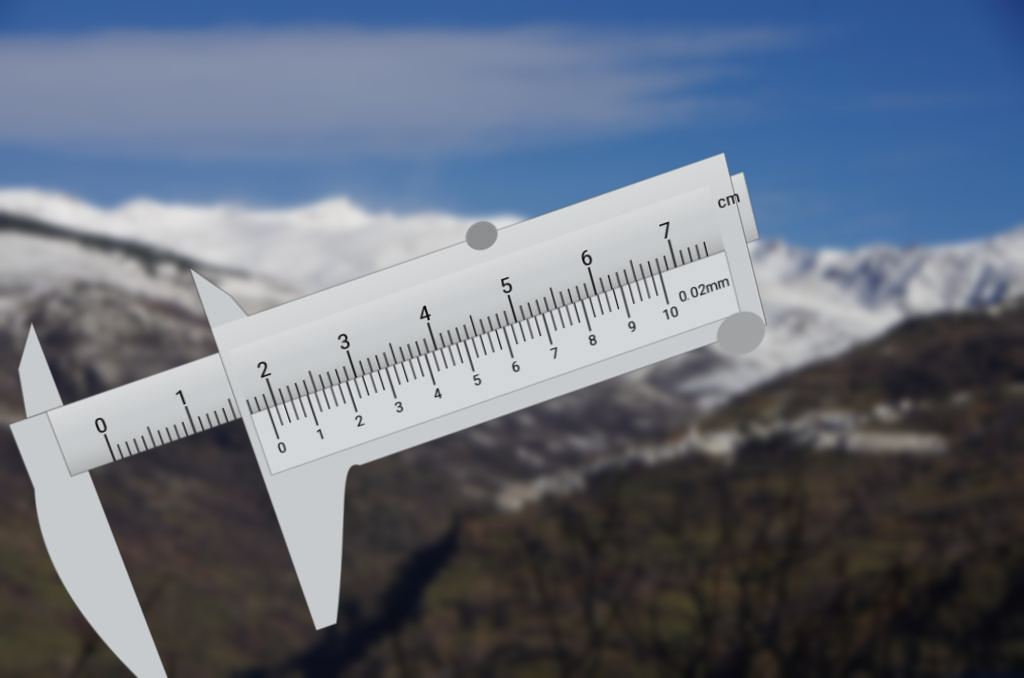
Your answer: {"value": 19.0, "unit": "mm"}
